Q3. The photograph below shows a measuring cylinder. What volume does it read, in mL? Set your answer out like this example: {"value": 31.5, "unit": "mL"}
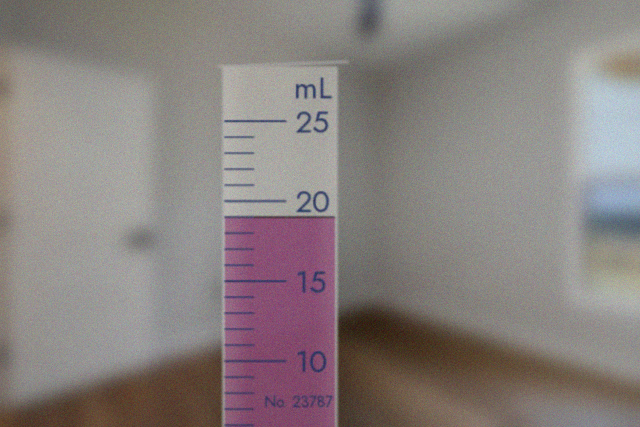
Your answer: {"value": 19, "unit": "mL"}
